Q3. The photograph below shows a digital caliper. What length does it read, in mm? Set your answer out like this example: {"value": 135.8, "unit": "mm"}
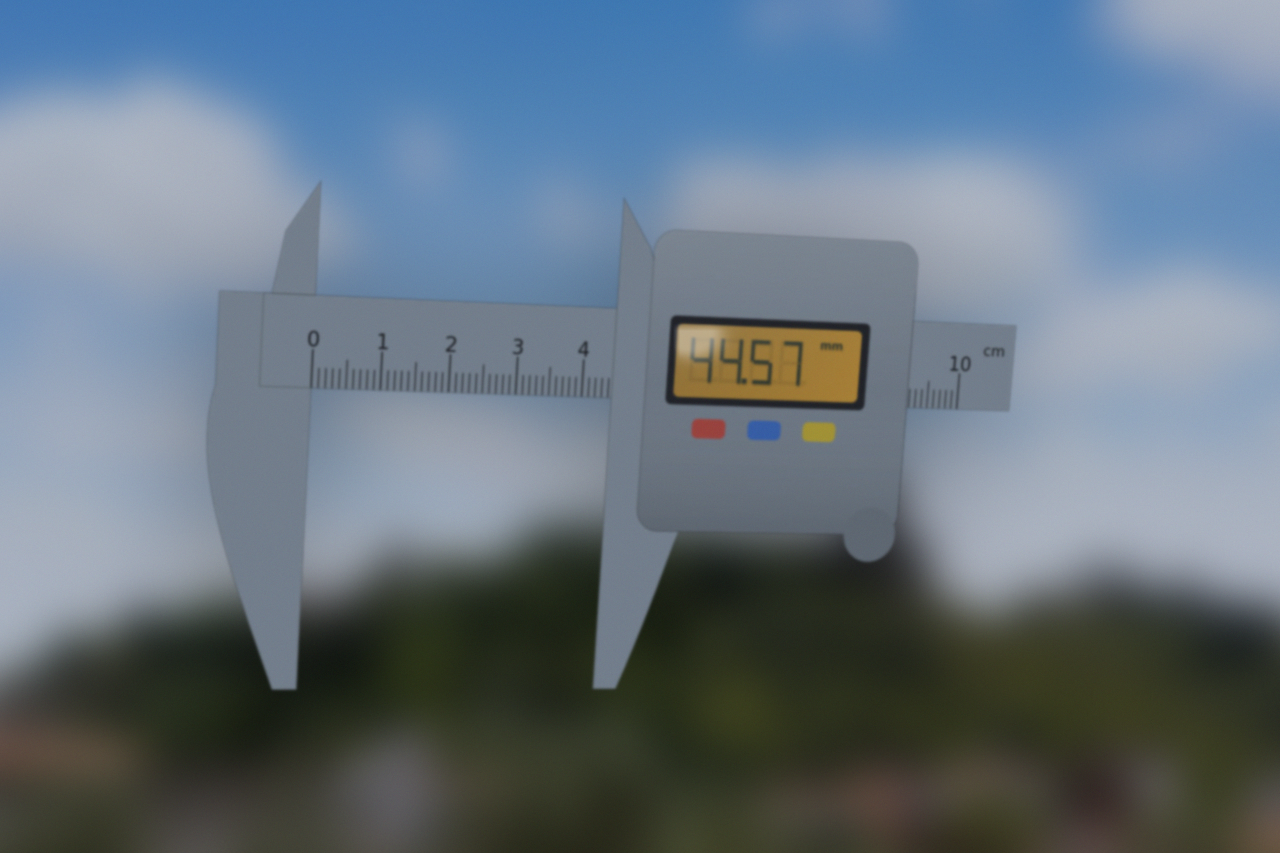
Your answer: {"value": 44.57, "unit": "mm"}
